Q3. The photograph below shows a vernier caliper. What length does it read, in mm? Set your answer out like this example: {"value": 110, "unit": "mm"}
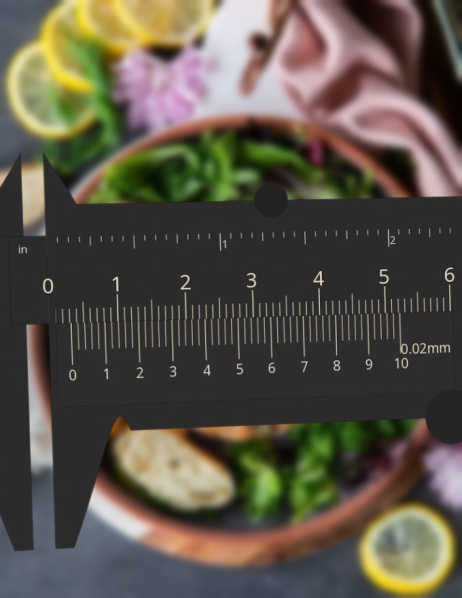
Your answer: {"value": 3.2, "unit": "mm"}
